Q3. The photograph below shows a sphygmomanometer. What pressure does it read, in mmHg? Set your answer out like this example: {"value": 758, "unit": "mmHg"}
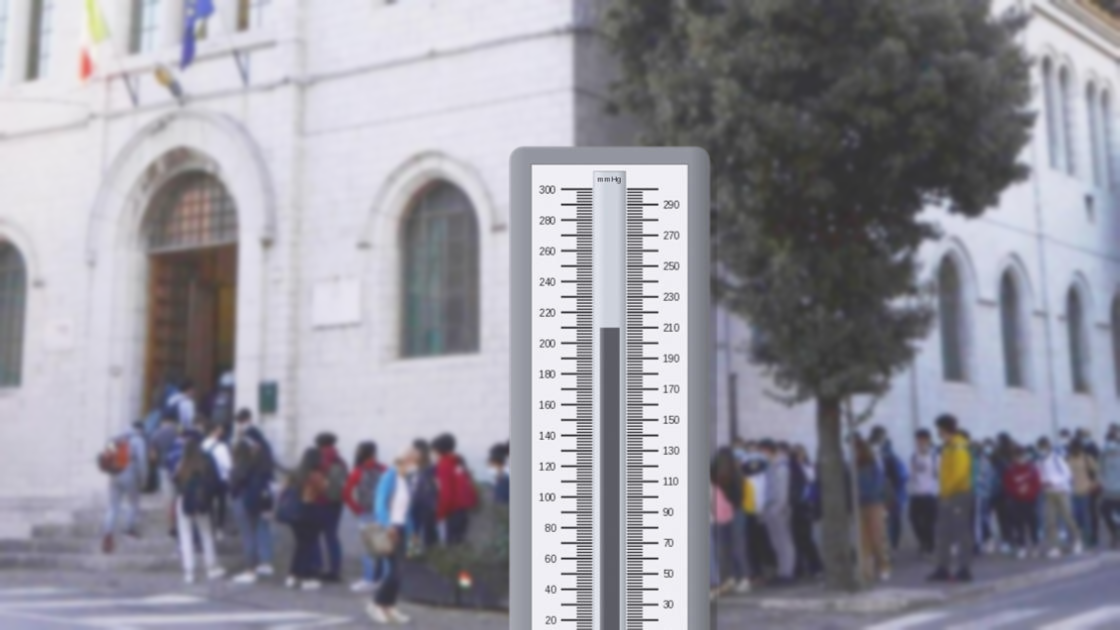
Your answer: {"value": 210, "unit": "mmHg"}
